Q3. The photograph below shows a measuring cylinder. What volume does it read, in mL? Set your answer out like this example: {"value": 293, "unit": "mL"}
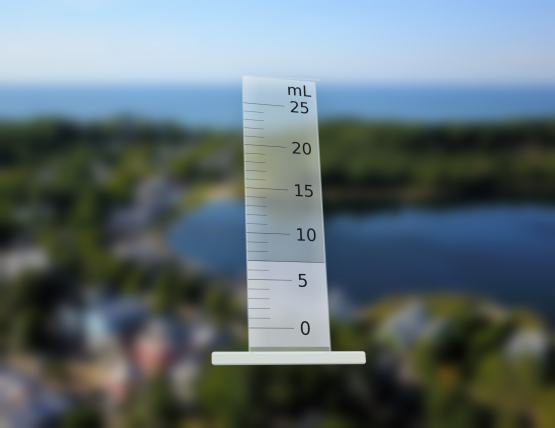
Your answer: {"value": 7, "unit": "mL"}
